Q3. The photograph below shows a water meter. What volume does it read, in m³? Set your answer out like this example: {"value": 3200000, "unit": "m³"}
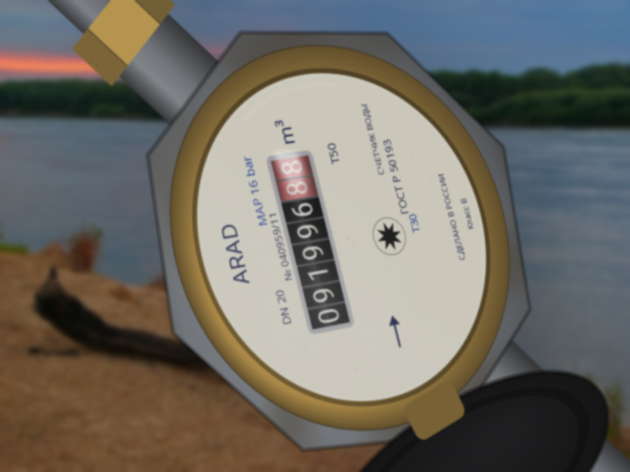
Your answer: {"value": 91996.88, "unit": "m³"}
